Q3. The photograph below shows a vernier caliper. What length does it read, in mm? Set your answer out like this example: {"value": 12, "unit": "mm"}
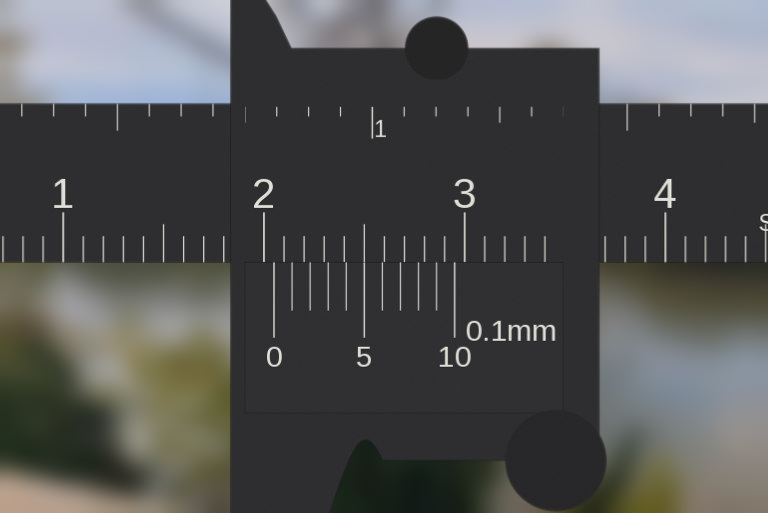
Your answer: {"value": 20.5, "unit": "mm"}
